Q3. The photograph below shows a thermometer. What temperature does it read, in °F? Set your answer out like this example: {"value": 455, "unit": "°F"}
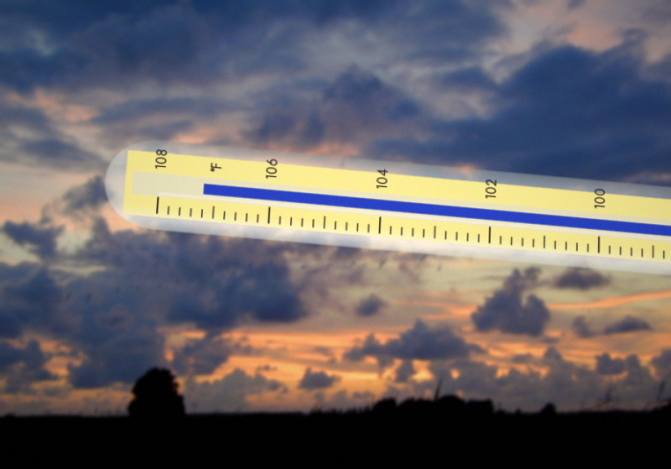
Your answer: {"value": 107.2, "unit": "°F"}
